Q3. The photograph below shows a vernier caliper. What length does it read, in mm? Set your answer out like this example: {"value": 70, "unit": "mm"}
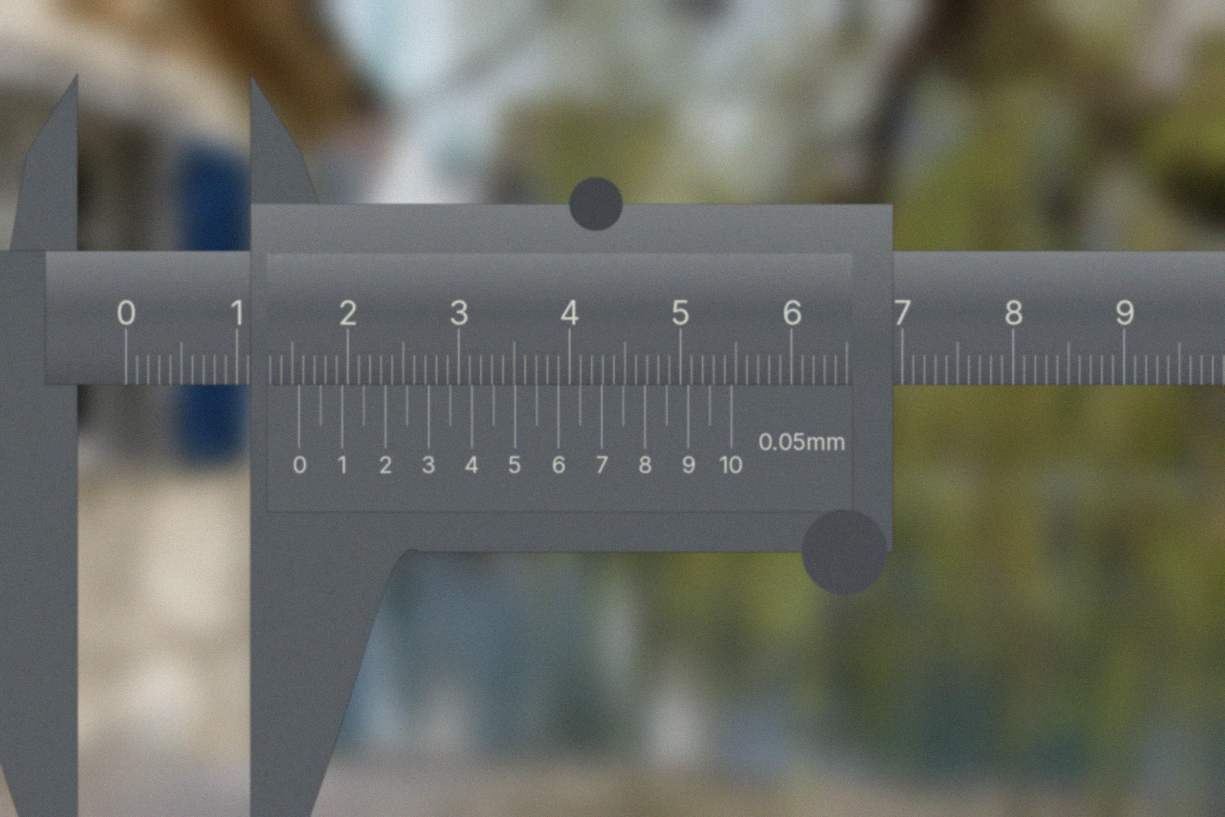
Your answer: {"value": 15.6, "unit": "mm"}
